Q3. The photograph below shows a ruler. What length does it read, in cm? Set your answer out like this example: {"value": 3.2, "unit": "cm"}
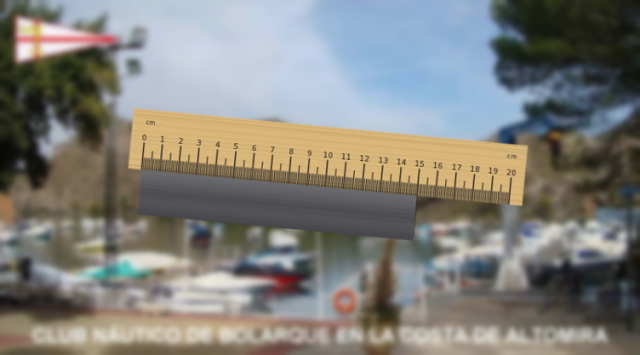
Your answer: {"value": 15, "unit": "cm"}
